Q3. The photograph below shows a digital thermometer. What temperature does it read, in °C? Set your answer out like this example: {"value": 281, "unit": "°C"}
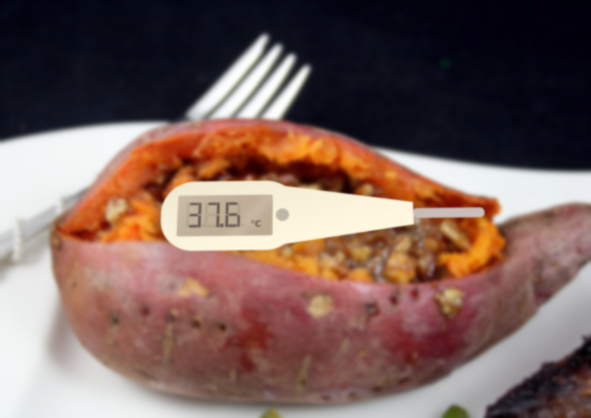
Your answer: {"value": 37.6, "unit": "°C"}
